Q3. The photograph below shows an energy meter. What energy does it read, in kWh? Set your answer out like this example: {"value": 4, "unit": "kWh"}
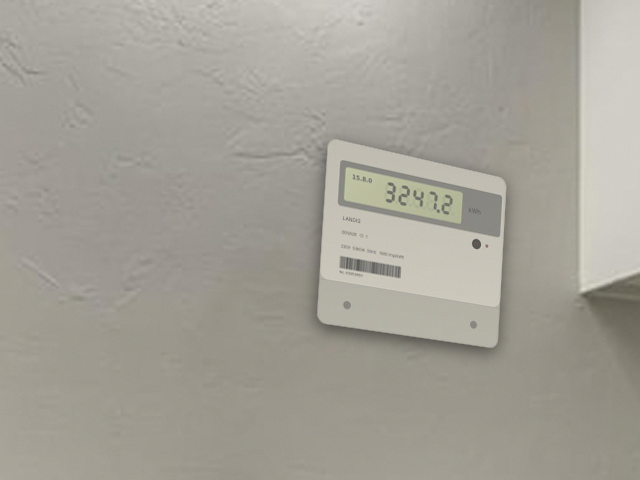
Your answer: {"value": 3247.2, "unit": "kWh"}
